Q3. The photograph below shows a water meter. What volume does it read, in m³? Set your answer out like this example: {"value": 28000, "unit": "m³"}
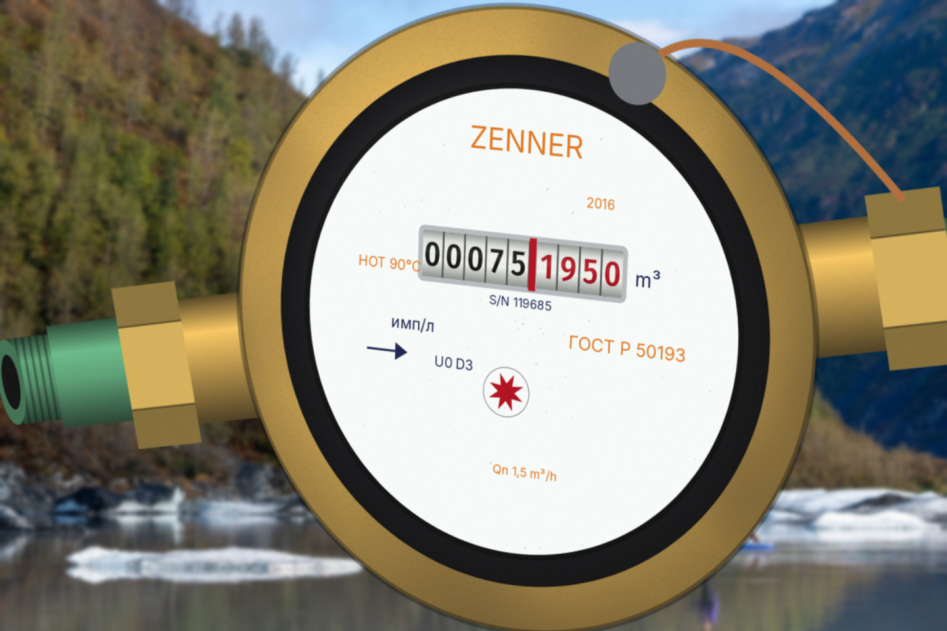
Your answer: {"value": 75.1950, "unit": "m³"}
